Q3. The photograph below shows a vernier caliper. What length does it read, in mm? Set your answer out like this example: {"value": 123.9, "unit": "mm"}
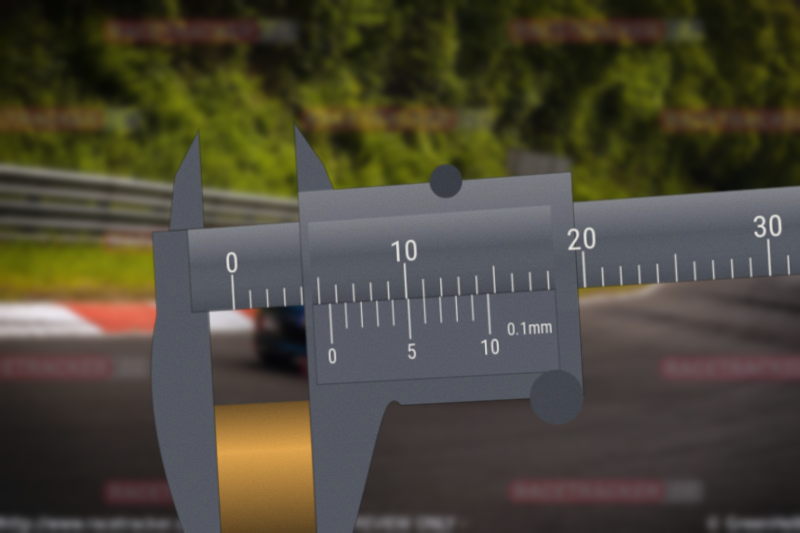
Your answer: {"value": 5.6, "unit": "mm"}
